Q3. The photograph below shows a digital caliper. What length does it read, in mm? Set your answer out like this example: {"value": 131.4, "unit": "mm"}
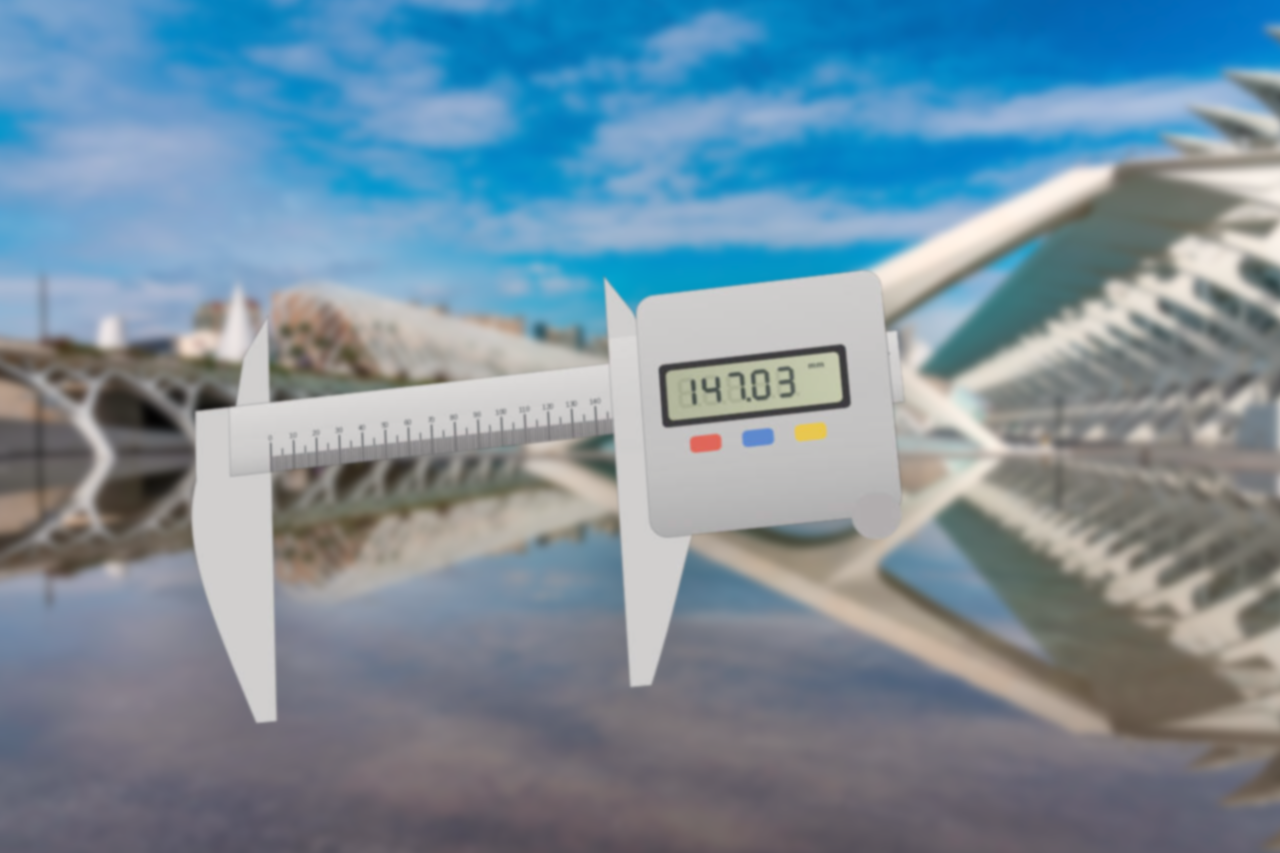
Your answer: {"value": 147.03, "unit": "mm"}
